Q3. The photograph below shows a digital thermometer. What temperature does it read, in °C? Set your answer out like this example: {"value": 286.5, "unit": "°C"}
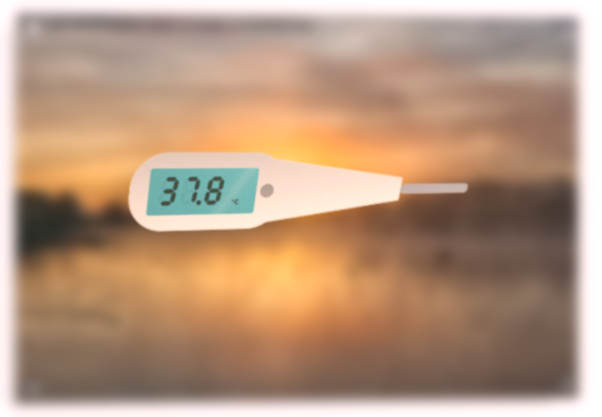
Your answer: {"value": 37.8, "unit": "°C"}
